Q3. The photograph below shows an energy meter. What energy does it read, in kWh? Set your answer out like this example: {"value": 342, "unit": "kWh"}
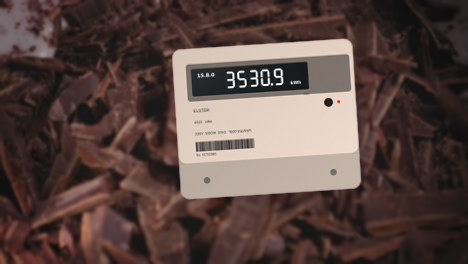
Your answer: {"value": 3530.9, "unit": "kWh"}
